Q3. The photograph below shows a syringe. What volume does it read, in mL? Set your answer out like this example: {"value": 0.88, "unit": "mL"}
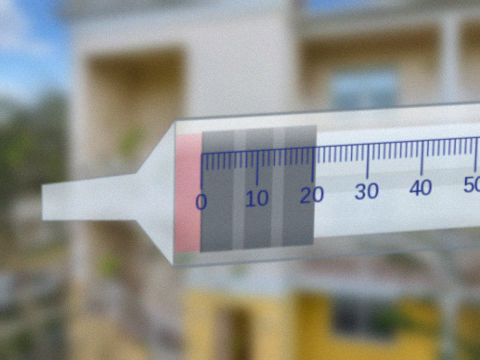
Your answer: {"value": 0, "unit": "mL"}
